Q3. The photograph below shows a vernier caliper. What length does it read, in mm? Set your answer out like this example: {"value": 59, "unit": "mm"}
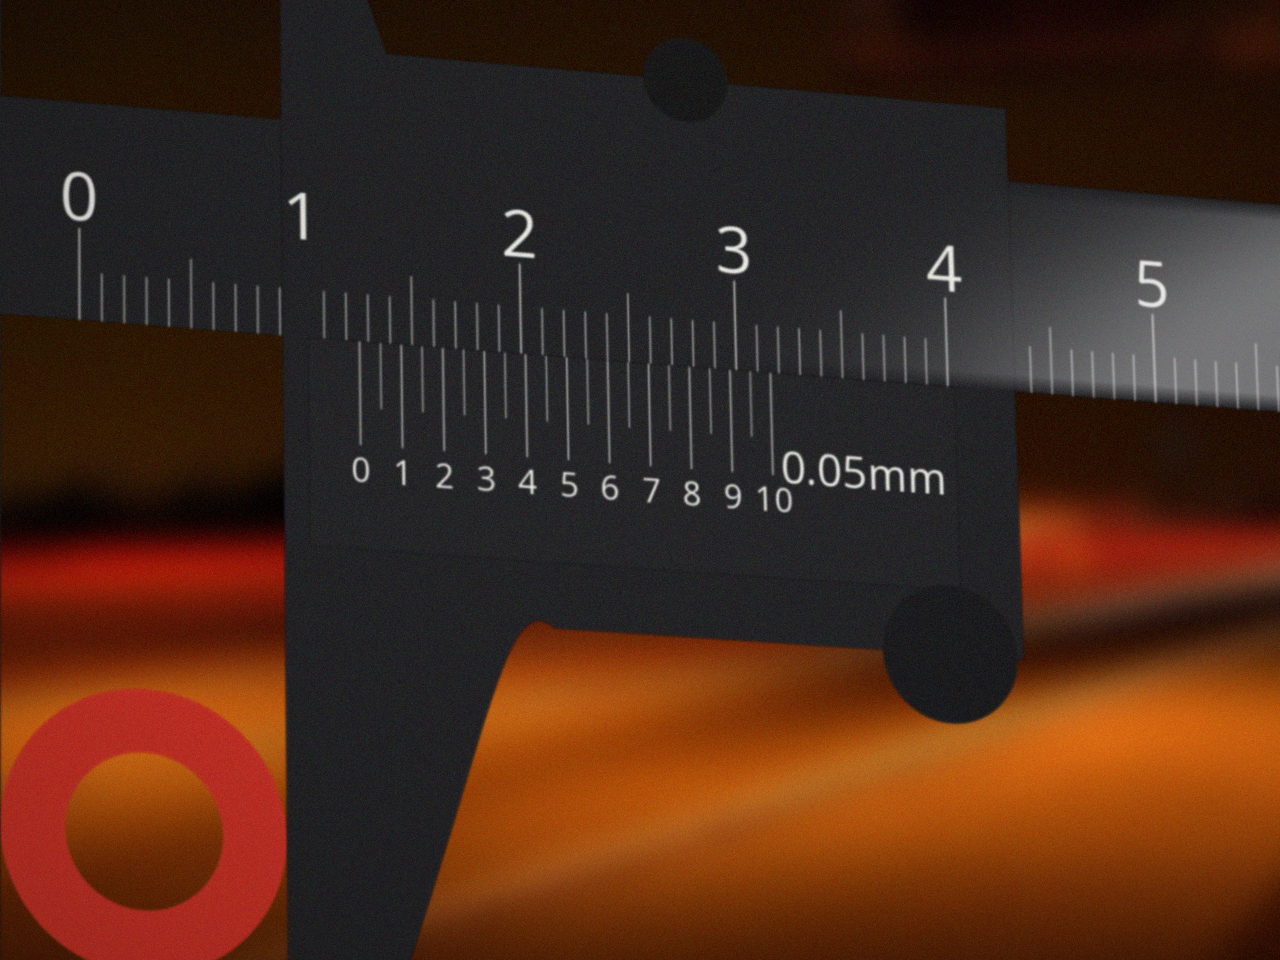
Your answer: {"value": 12.6, "unit": "mm"}
